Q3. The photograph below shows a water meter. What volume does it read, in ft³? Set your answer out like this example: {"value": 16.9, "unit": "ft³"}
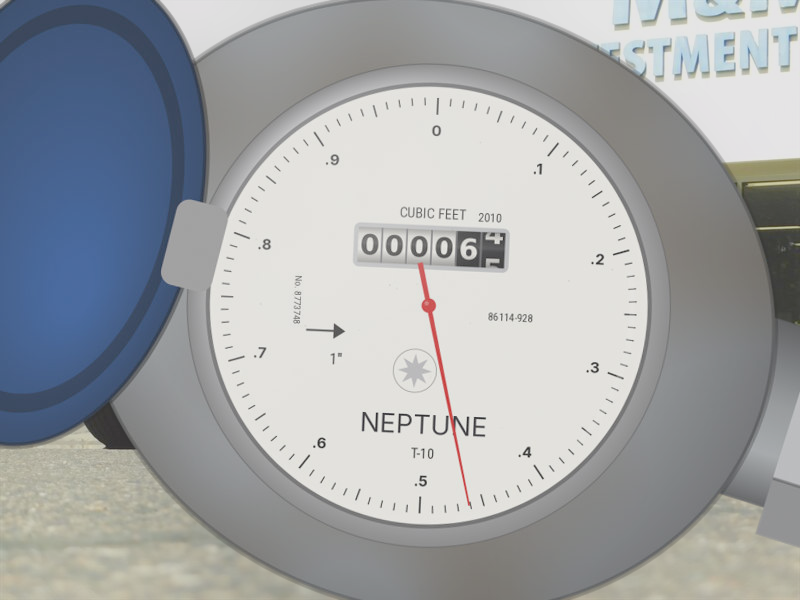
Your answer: {"value": 64.46, "unit": "ft³"}
